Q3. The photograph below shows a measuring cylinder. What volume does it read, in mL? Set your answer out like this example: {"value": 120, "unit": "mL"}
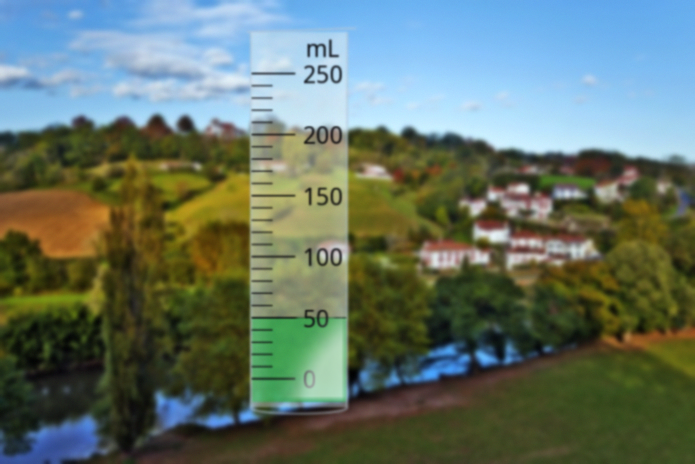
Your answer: {"value": 50, "unit": "mL"}
